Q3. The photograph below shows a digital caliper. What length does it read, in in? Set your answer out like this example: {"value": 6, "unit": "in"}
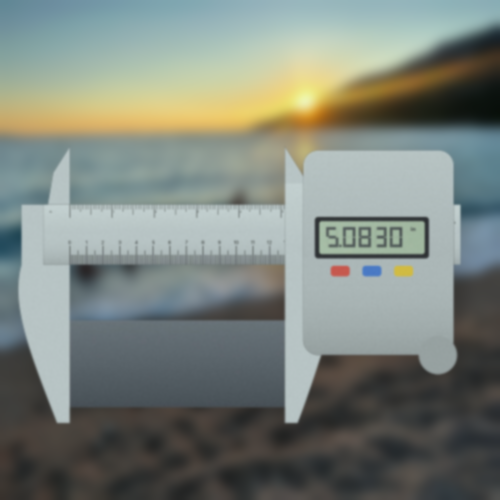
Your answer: {"value": 5.0830, "unit": "in"}
